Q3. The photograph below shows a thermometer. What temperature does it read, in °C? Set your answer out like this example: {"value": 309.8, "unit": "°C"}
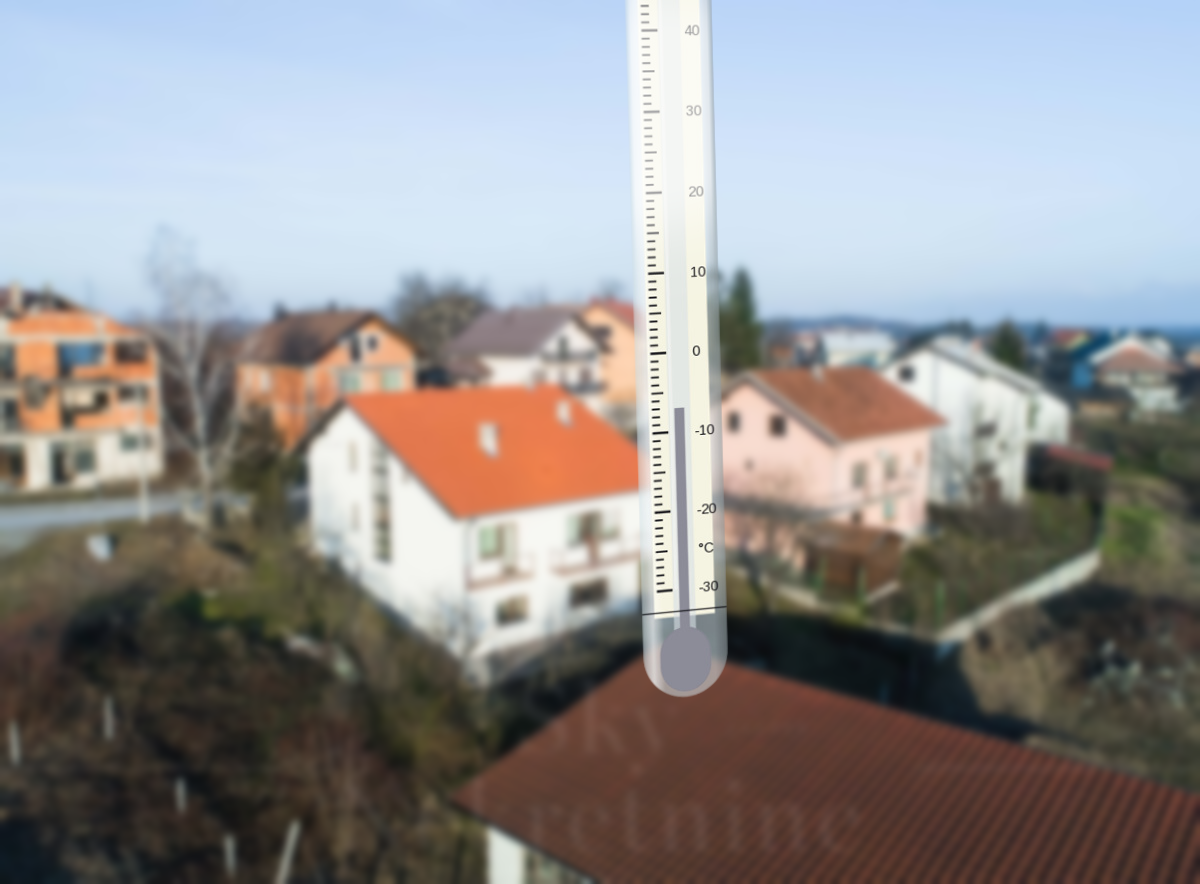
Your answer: {"value": -7, "unit": "°C"}
